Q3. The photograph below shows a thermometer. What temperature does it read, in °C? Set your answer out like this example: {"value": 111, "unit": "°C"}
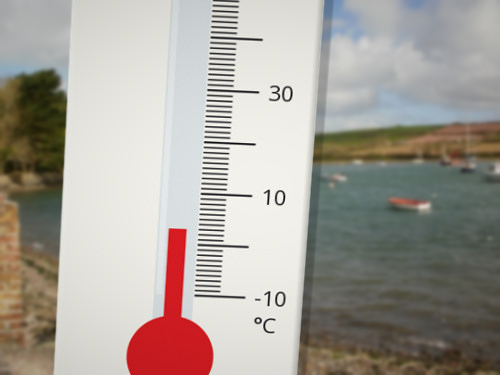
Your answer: {"value": 3, "unit": "°C"}
